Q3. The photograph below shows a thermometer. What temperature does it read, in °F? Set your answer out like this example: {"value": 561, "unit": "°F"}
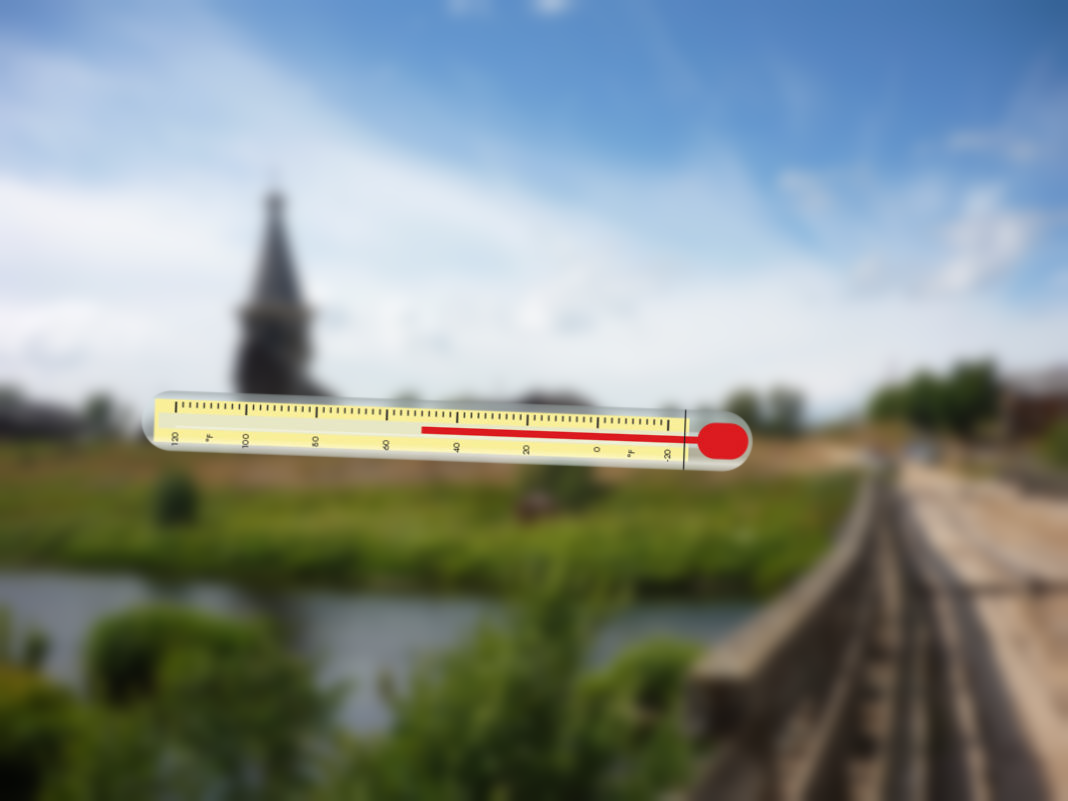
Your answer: {"value": 50, "unit": "°F"}
